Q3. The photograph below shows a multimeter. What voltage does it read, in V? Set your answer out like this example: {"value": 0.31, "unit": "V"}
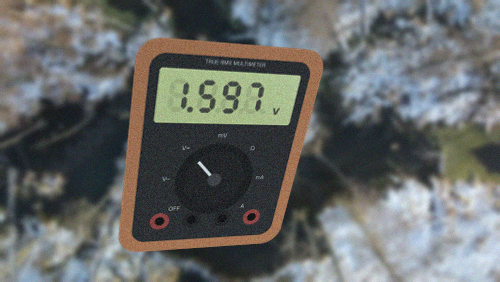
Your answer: {"value": 1.597, "unit": "V"}
